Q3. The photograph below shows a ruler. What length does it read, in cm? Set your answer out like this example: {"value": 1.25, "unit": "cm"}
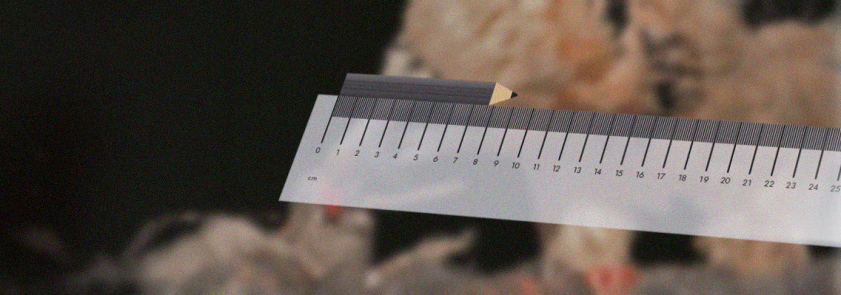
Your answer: {"value": 9, "unit": "cm"}
